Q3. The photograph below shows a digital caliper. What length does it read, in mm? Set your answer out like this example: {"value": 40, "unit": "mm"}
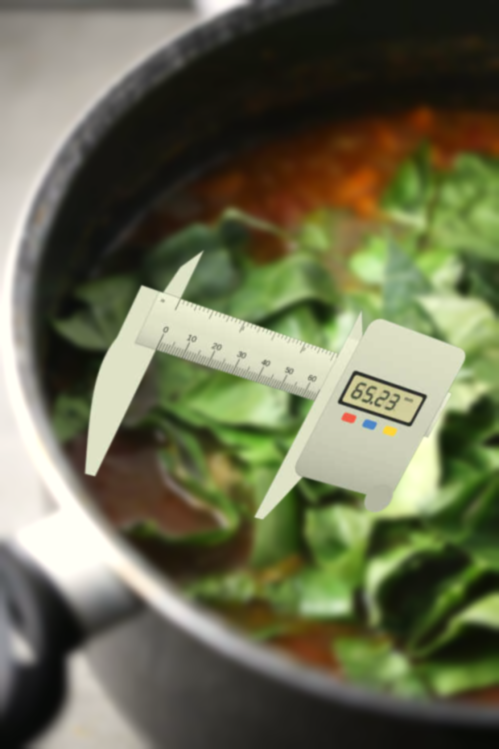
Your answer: {"value": 65.23, "unit": "mm"}
